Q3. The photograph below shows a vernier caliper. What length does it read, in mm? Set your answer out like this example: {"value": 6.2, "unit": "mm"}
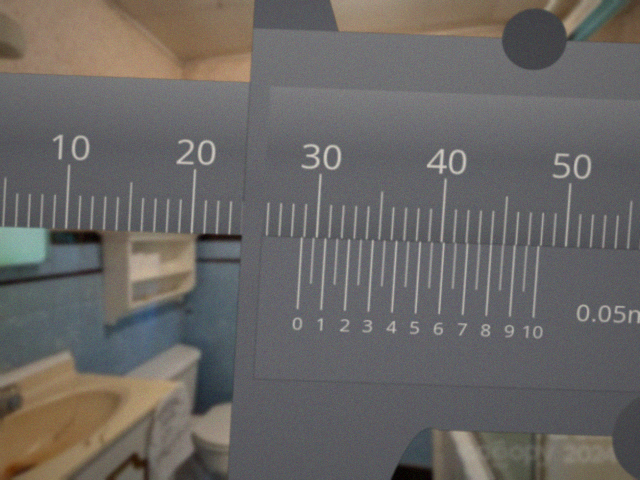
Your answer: {"value": 28.8, "unit": "mm"}
